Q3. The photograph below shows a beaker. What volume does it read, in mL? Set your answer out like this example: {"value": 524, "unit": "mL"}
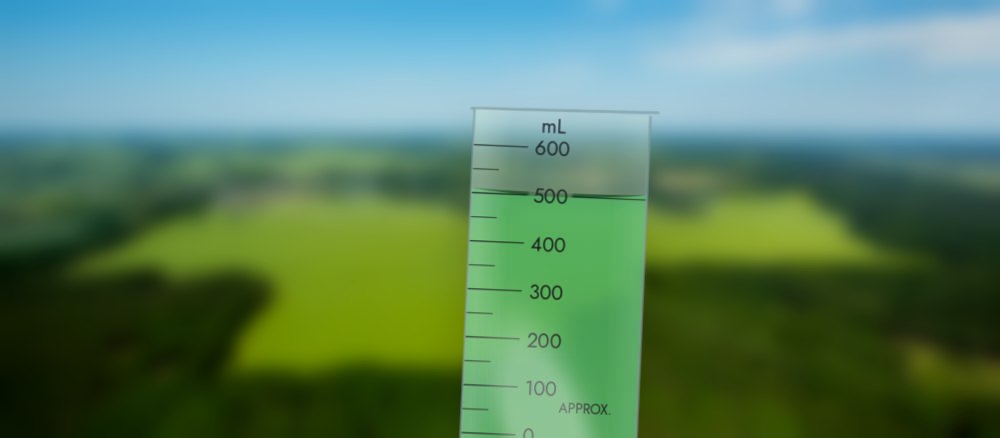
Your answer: {"value": 500, "unit": "mL"}
